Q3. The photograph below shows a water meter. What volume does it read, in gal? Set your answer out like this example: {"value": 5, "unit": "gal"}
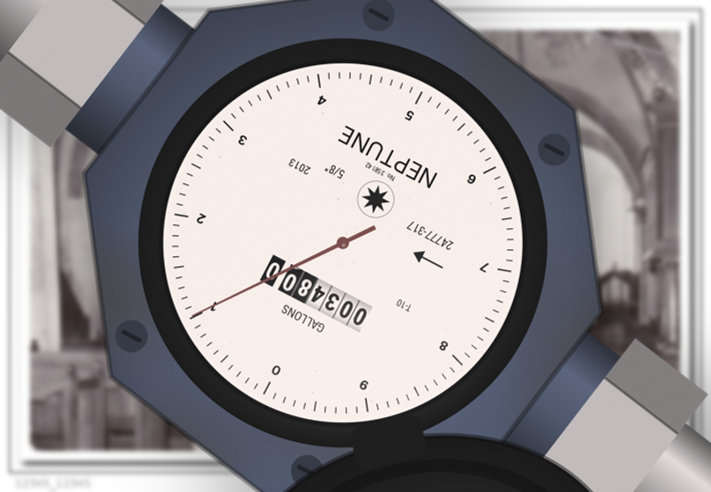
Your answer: {"value": 34801.0, "unit": "gal"}
